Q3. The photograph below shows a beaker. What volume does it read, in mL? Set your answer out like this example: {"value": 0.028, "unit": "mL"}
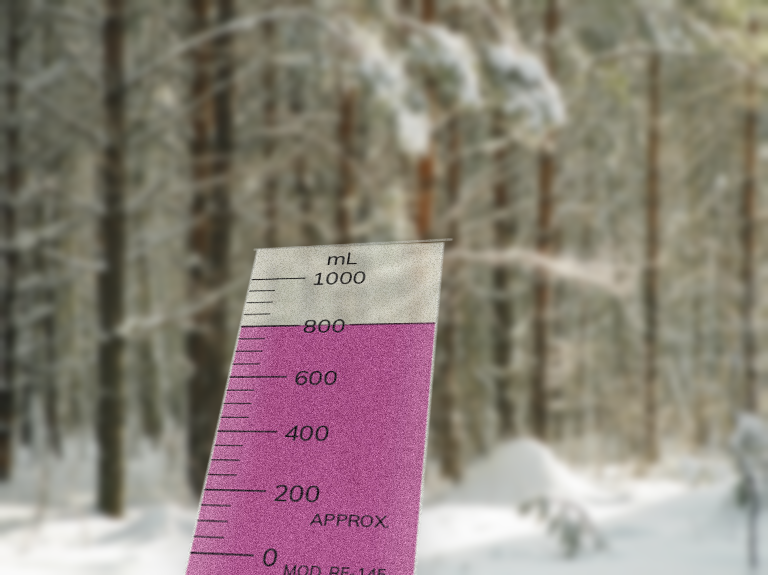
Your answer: {"value": 800, "unit": "mL"}
